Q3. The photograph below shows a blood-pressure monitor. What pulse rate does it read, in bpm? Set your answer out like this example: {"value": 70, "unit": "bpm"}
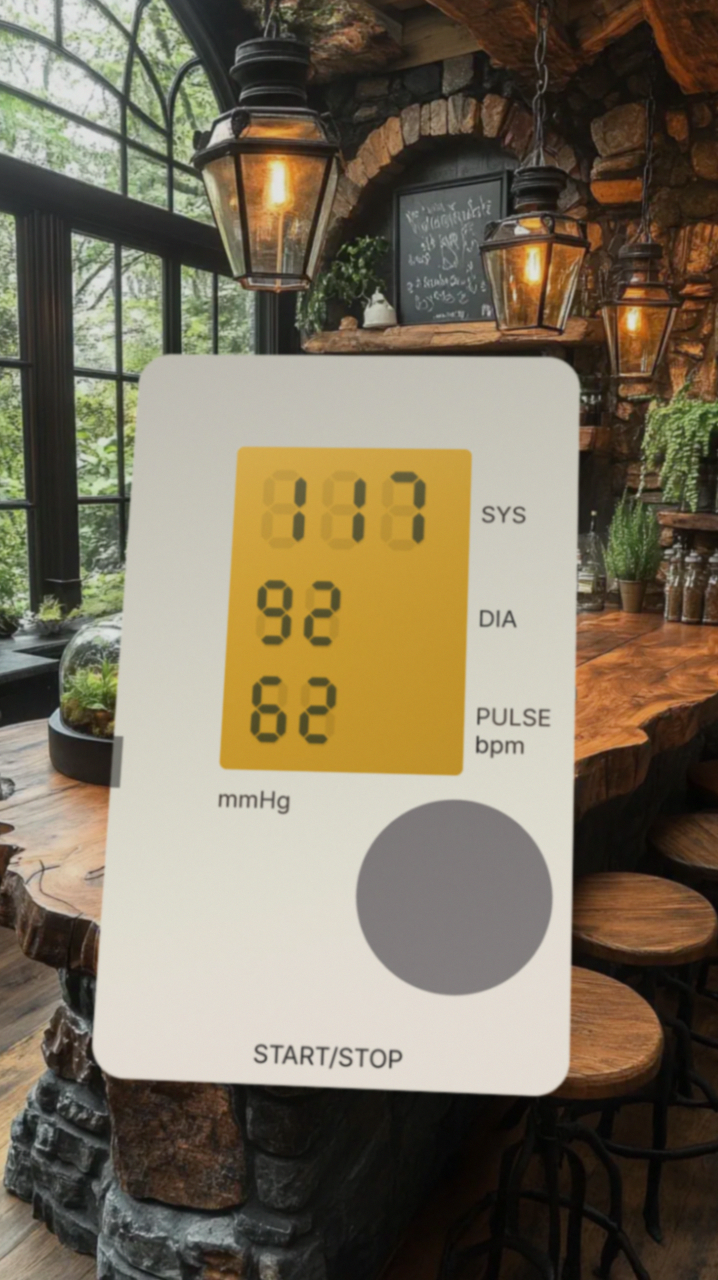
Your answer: {"value": 62, "unit": "bpm"}
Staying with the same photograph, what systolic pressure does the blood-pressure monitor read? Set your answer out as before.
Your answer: {"value": 117, "unit": "mmHg"}
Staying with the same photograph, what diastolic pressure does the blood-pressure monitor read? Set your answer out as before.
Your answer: {"value": 92, "unit": "mmHg"}
